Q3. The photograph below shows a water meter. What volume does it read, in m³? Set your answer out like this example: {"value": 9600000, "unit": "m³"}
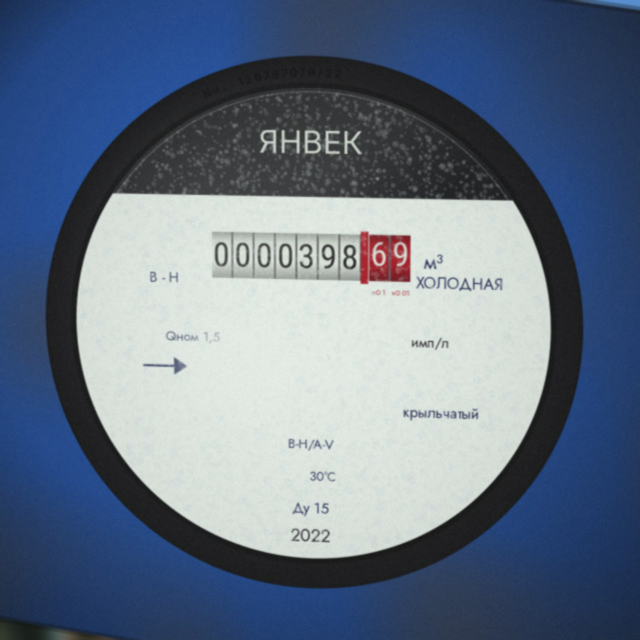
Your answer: {"value": 398.69, "unit": "m³"}
